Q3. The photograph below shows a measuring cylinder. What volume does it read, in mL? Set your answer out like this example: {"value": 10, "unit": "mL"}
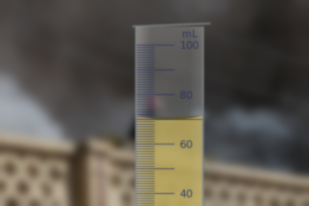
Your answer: {"value": 70, "unit": "mL"}
